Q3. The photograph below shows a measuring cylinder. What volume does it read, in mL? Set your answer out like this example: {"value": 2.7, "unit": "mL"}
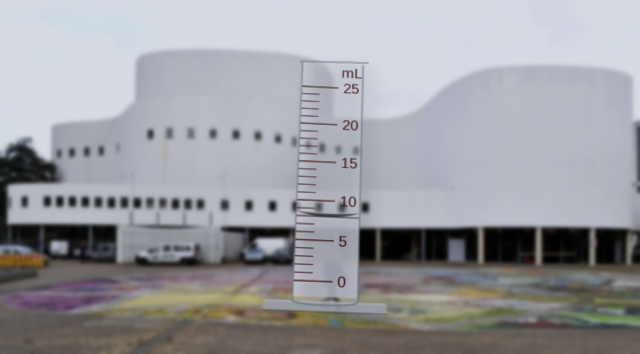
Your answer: {"value": 8, "unit": "mL"}
